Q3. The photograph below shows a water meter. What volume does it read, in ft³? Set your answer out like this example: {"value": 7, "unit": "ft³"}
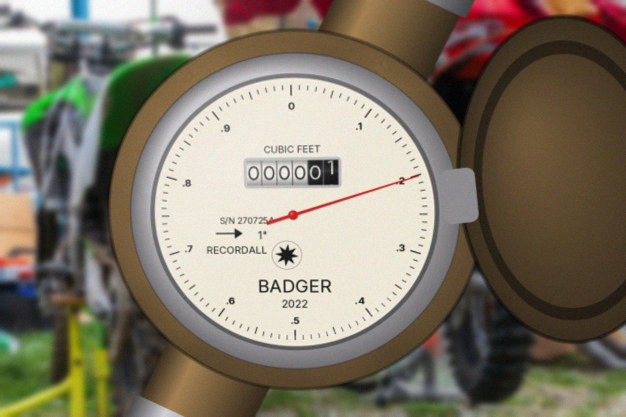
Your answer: {"value": 1.20, "unit": "ft³"}
